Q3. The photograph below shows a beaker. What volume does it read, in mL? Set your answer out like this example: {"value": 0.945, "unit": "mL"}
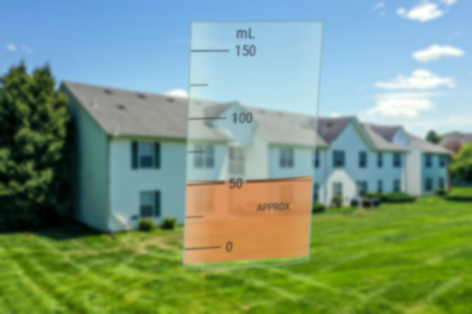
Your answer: {"value": 50, "unit": "mL"}
